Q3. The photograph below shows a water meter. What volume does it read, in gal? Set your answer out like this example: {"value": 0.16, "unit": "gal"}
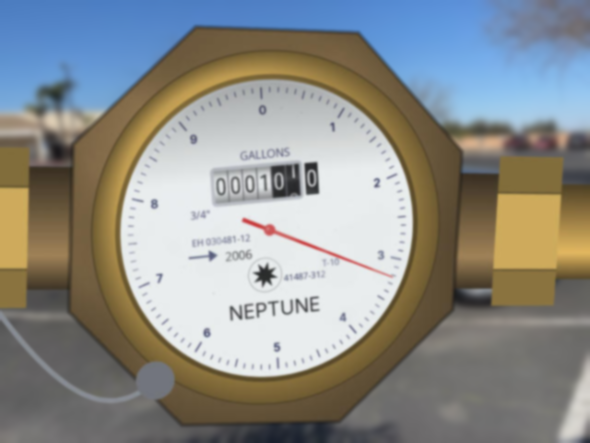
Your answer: {"value": 1013.2, "unit": "gal"}
